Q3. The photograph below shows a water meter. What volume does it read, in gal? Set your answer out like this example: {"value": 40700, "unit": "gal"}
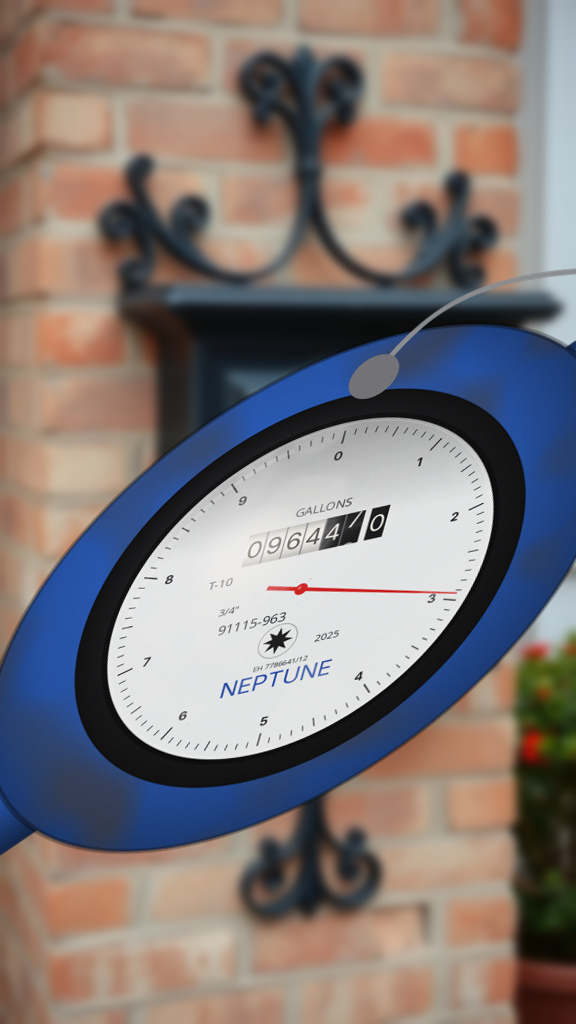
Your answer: {"value": 964472.9, "unit": "gal"}
